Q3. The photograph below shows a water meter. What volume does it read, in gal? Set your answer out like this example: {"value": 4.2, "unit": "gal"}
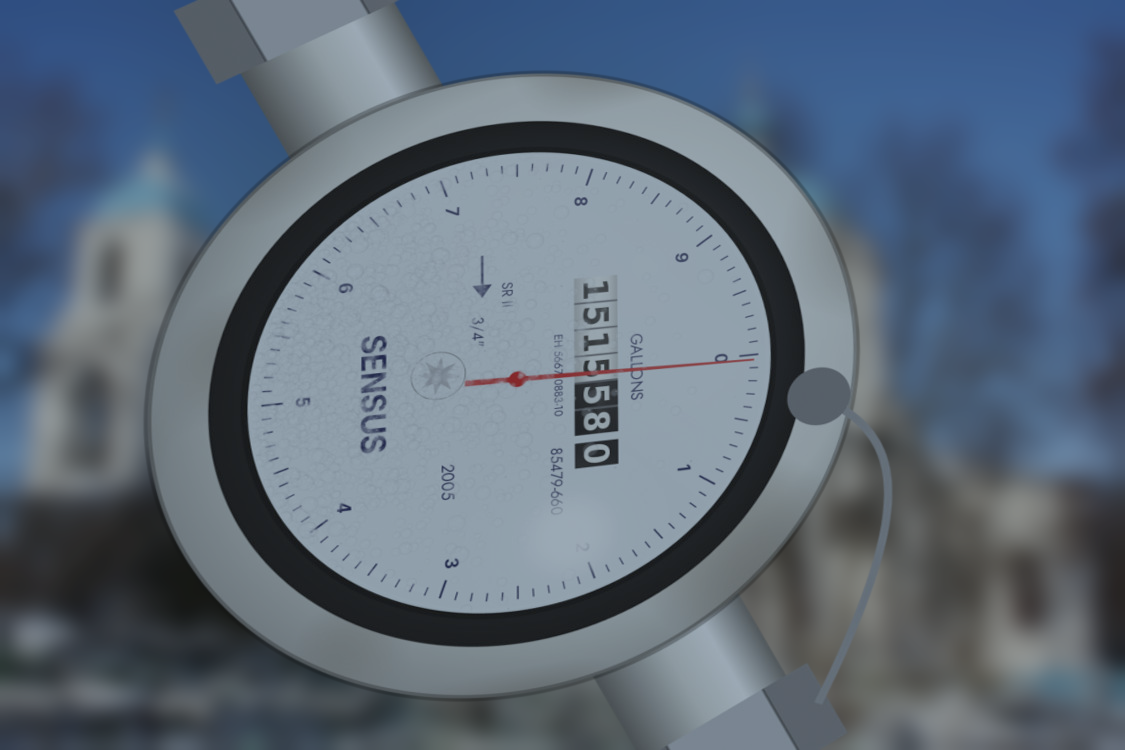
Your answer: {"value": 1515580.0, "unit": "gal"}
